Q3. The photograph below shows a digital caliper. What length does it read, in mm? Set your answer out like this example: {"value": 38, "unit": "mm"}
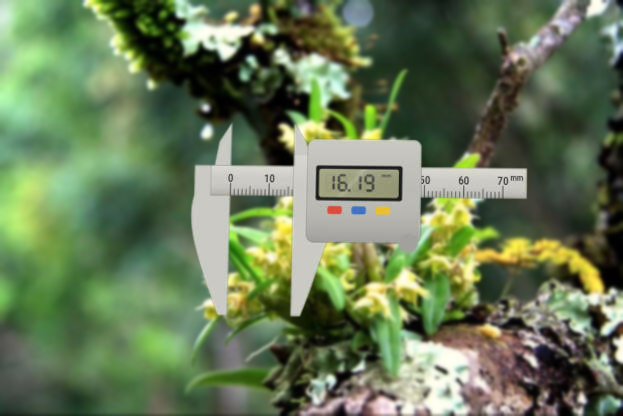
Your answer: {"value": 16.19, "unit": "mm"}
